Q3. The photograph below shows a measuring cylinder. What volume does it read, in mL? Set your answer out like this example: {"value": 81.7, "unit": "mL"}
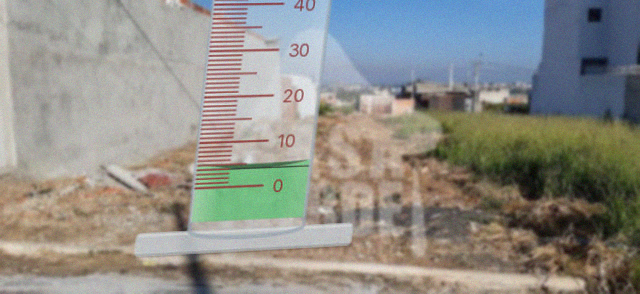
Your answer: {"value": 4, "unit": "mL"}
